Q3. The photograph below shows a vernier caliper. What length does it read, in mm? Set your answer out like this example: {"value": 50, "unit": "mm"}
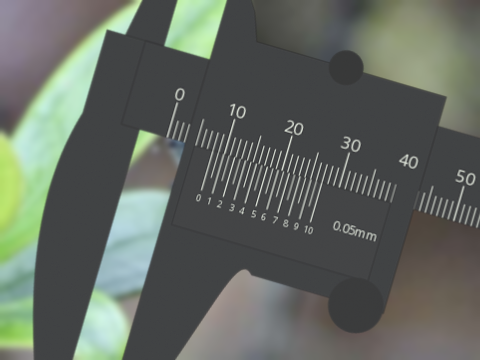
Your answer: {"value": 8.0, "unit": "mm"}
